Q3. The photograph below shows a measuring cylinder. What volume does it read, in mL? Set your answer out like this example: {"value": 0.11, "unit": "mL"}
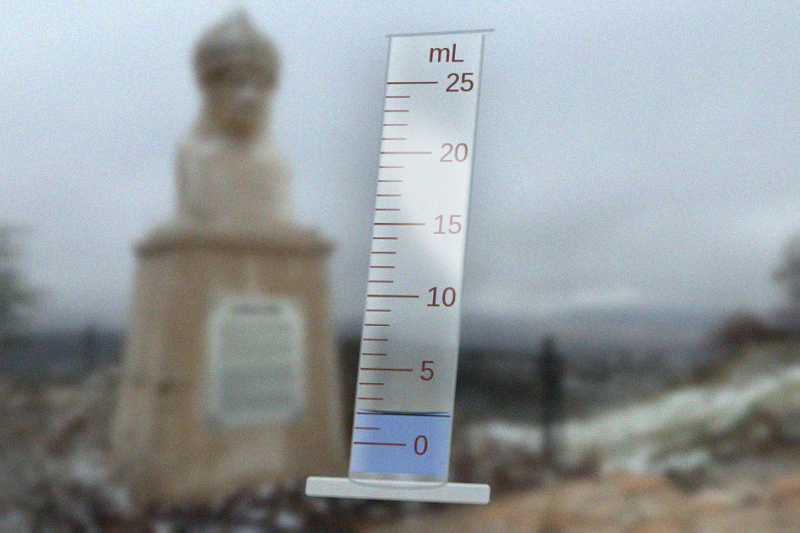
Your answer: {"value": 2, "unit": "mL"}
